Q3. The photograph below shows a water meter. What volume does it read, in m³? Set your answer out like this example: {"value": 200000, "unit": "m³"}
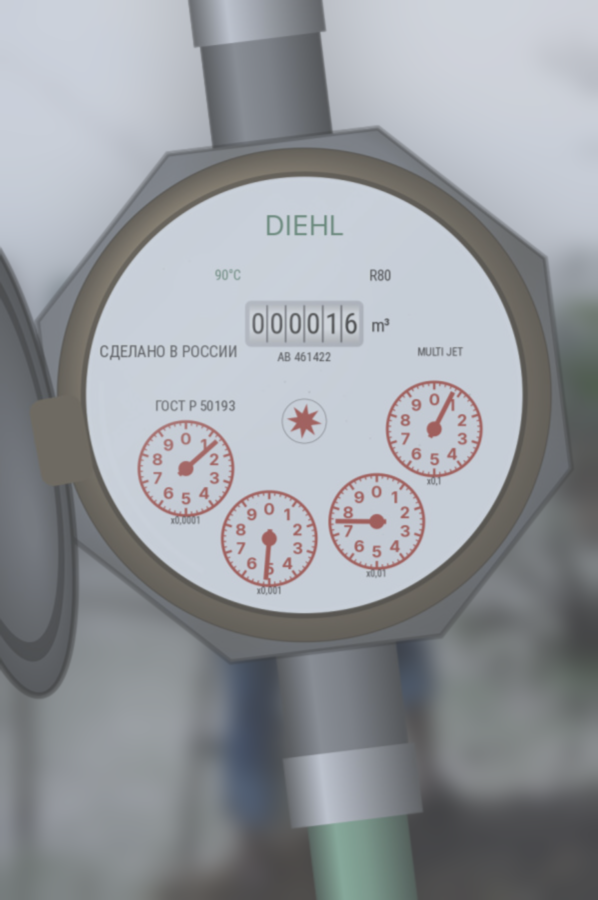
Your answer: {"value": 16.0751, "unit": "m³"}
